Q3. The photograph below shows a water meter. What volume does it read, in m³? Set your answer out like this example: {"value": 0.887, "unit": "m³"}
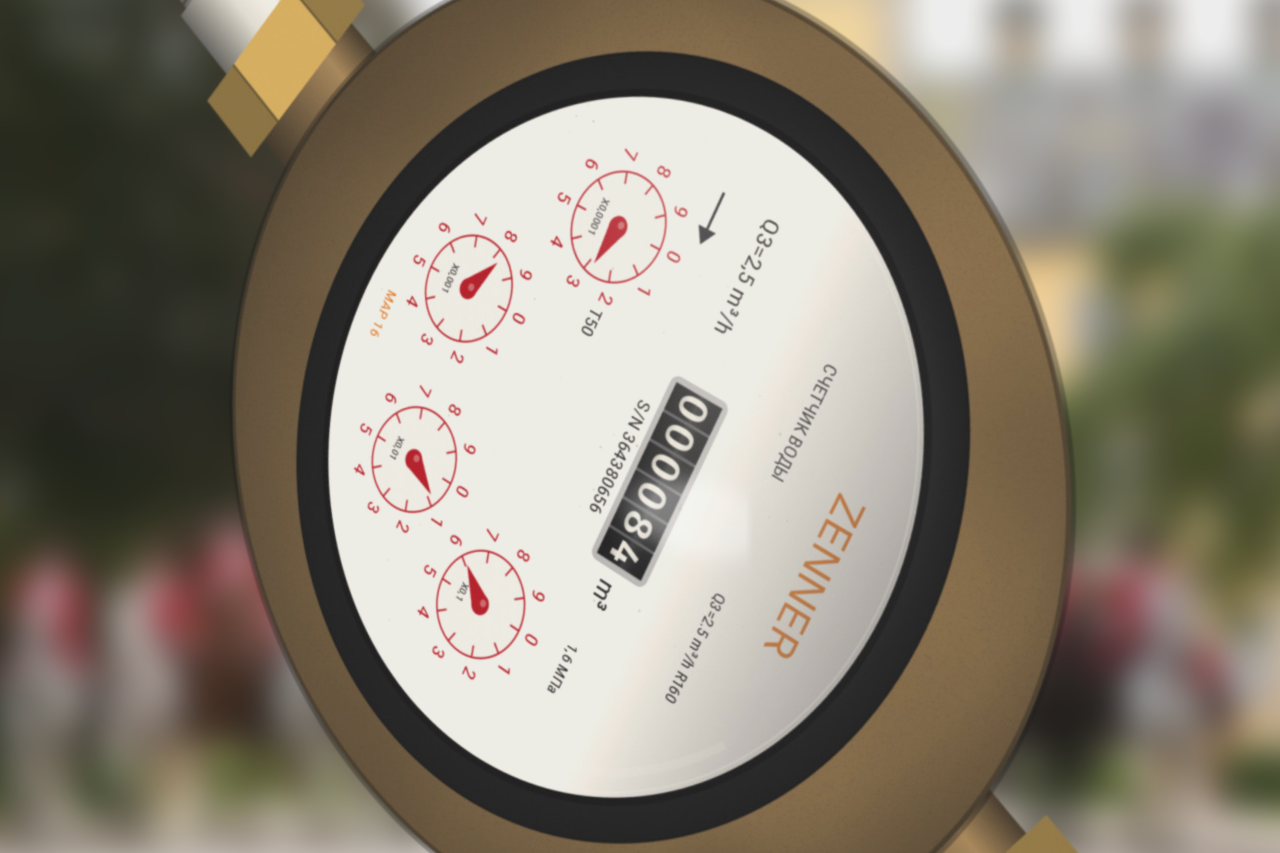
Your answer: {"value": 84.6082, "unit": "m³"}
